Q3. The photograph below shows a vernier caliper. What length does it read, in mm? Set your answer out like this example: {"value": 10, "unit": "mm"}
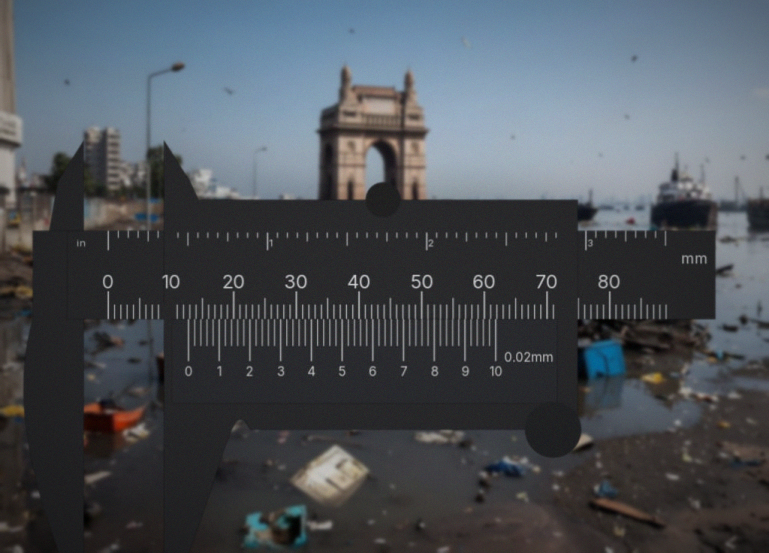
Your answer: {"value": 12.8, "unit": "mm"}
